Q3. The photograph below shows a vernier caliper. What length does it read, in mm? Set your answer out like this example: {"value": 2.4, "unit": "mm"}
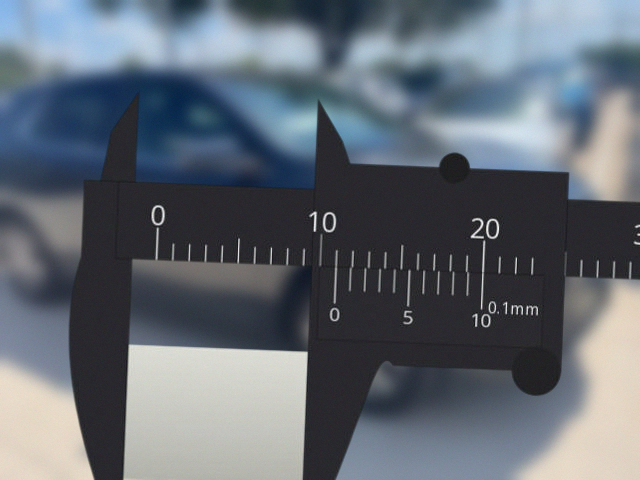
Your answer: {"value": 11.0, "unit": "mm"}
